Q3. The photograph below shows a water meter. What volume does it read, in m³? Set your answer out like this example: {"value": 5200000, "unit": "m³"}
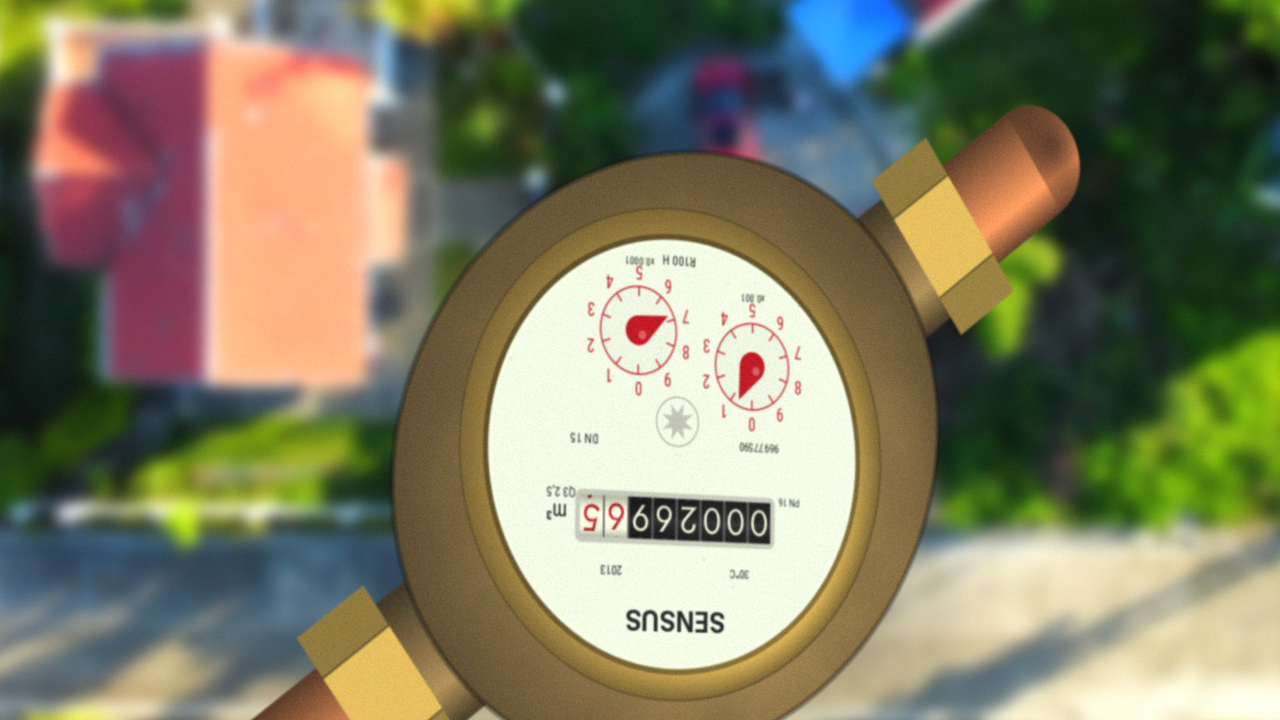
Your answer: {"value": 269.6506, "unit": "m³"}
